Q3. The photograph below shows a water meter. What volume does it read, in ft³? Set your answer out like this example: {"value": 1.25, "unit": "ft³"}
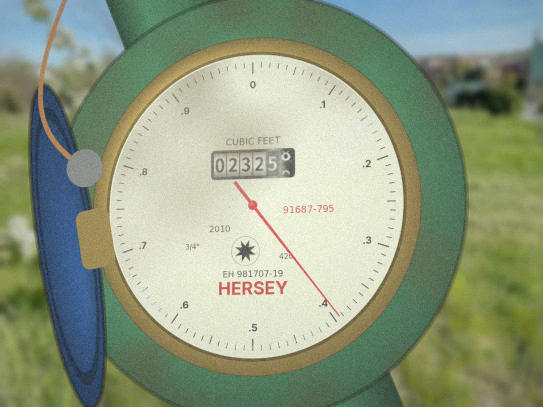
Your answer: {"value": 23258.39, "unit": "ft³"}
